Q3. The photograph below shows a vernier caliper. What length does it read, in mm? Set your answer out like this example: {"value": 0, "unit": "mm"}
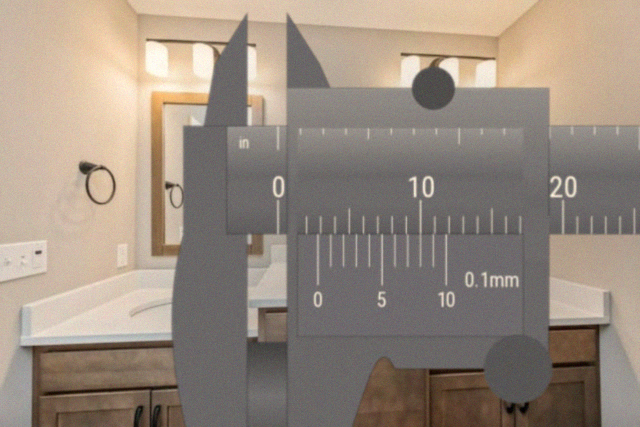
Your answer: {"value": 2.8, "unit": "mm"}
